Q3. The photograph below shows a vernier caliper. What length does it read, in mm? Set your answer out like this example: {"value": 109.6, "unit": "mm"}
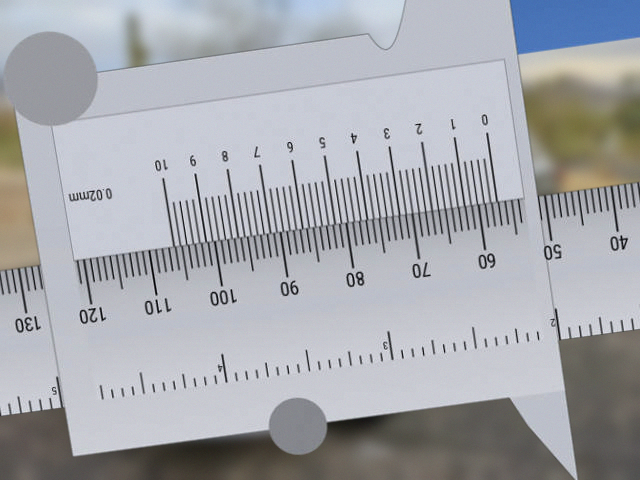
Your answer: {"value": 57.2, "unit": "mm"}
